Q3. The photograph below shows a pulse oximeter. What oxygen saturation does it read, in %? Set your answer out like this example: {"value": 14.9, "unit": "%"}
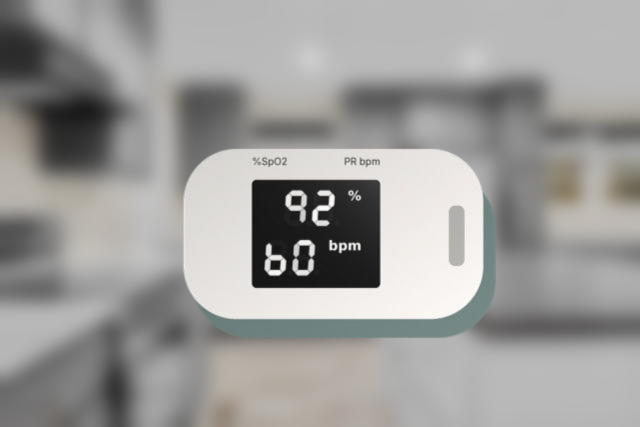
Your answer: {"value": 92, "unit": "%"}
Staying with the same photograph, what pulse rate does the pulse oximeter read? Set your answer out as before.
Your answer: {"value": 60, "unit": "bpm"}
